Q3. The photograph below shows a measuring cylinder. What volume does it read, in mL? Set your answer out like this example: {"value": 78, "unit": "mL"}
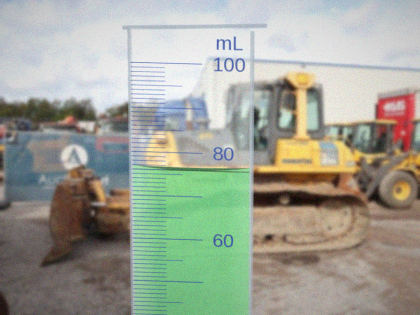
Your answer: {"value": 76, "unit": "mL"}
